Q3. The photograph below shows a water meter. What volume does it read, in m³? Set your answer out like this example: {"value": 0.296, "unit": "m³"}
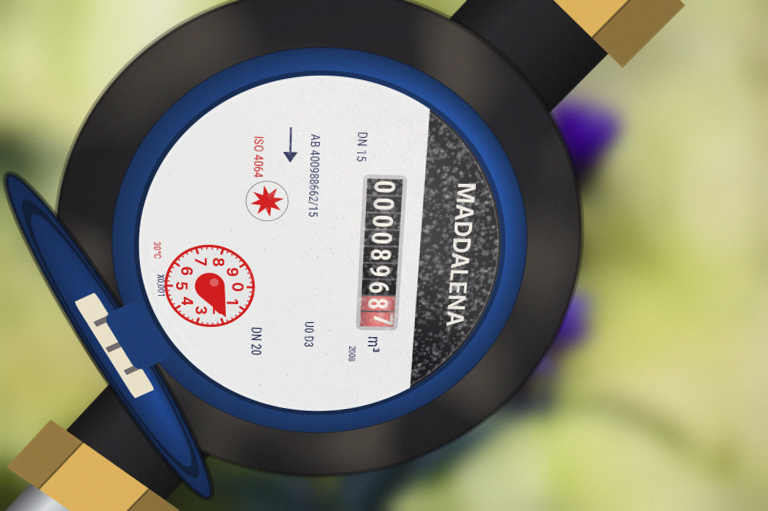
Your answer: {"value": 896.871, "unit": "m³"}
